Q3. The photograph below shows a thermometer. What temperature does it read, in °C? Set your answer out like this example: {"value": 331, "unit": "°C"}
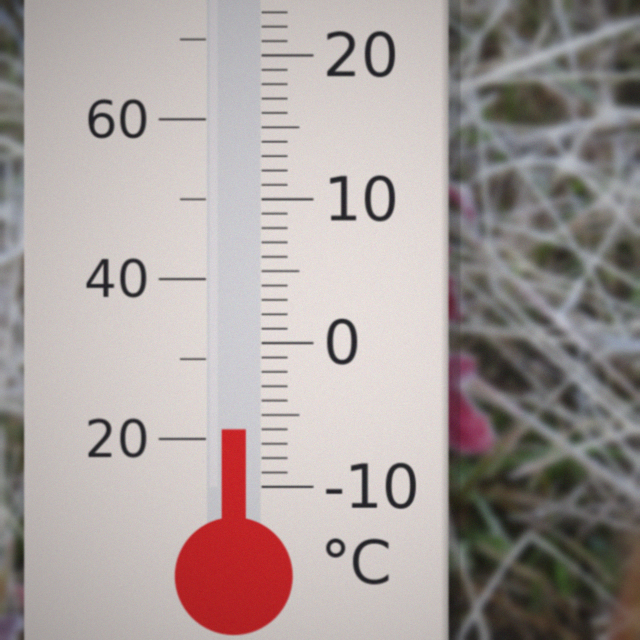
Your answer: {"value": -6, "unit": "°C"}
